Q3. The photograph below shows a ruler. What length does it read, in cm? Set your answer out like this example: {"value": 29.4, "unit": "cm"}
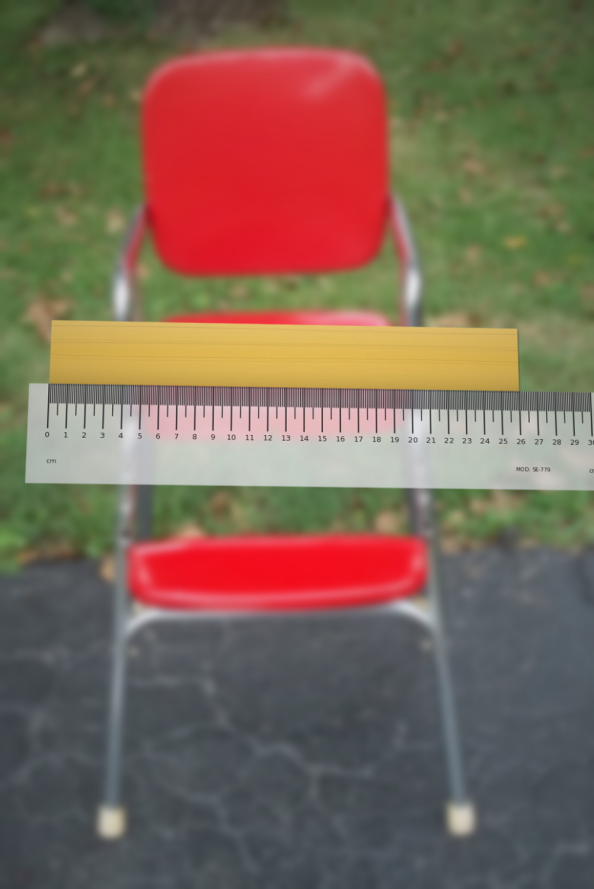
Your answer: {"value": 26, "unit": "cm"}
